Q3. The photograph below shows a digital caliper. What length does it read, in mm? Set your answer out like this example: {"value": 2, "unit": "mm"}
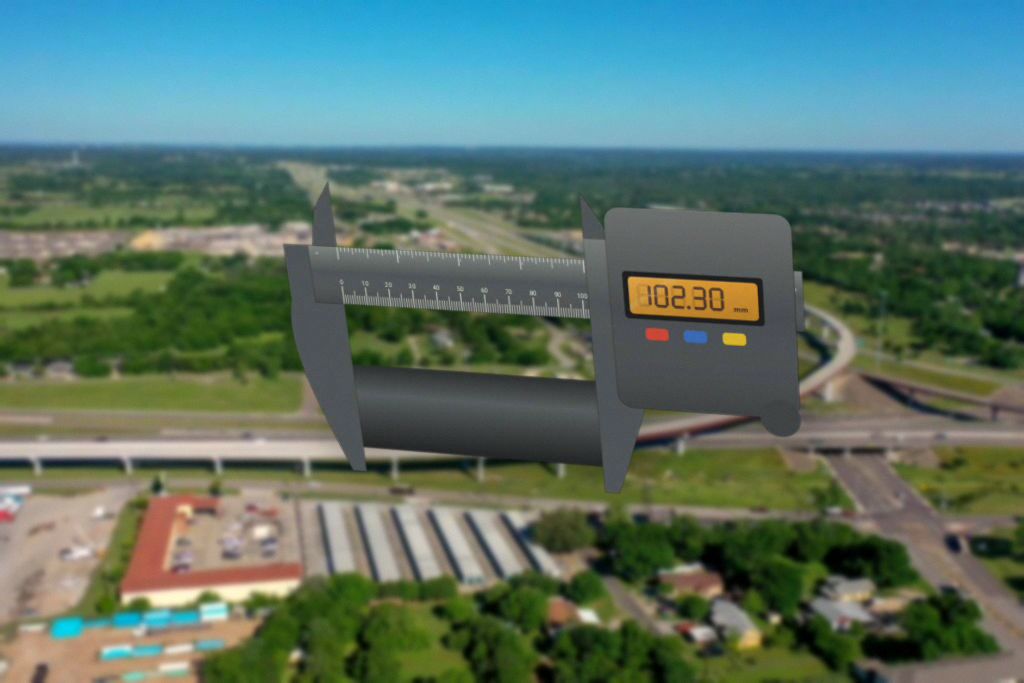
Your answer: {"value": 102.30, "unit": "mm"}
